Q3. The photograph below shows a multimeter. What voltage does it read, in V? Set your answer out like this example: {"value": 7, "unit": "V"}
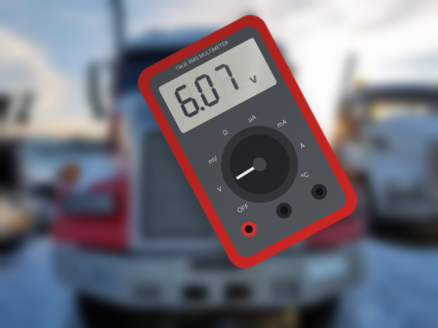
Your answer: {"value": 6.07, "unit": "V"}
